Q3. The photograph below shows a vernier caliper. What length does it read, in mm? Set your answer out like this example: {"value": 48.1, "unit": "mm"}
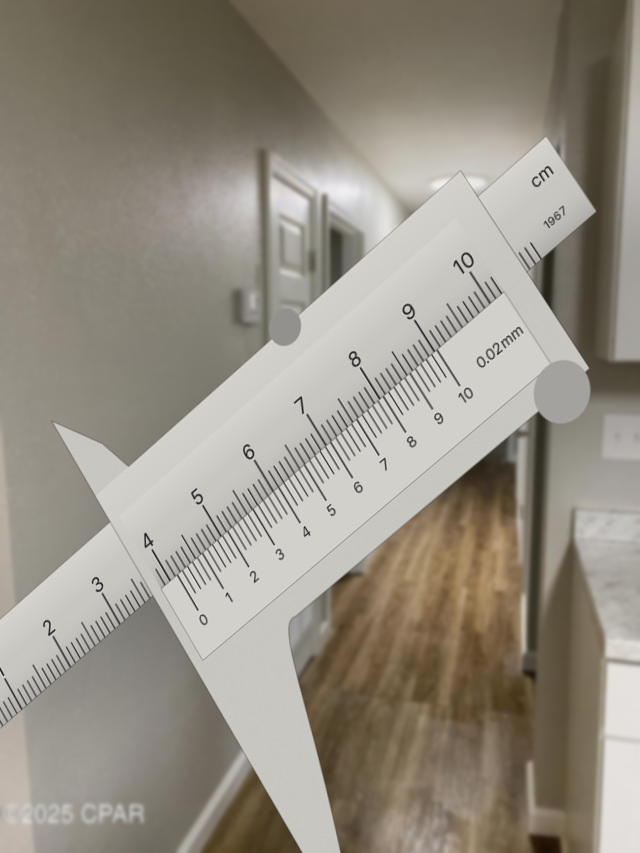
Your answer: {"value": 41.4, "unit": "mm"}
